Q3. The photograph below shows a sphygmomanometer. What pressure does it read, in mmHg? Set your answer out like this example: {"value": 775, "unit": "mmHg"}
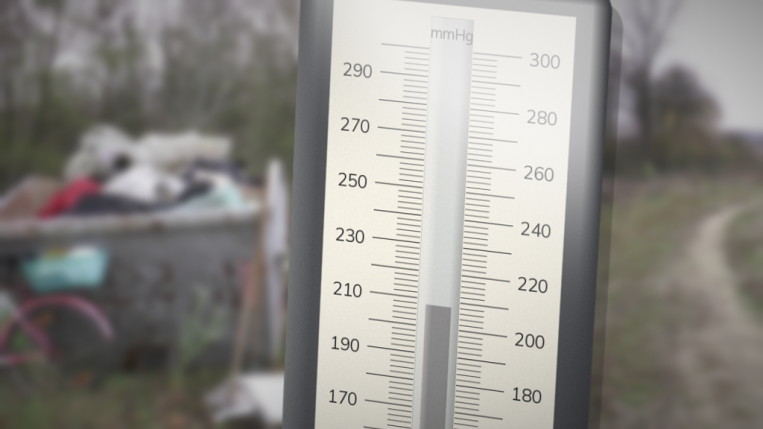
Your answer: {"value": 208, "unit": "mmHg"}
